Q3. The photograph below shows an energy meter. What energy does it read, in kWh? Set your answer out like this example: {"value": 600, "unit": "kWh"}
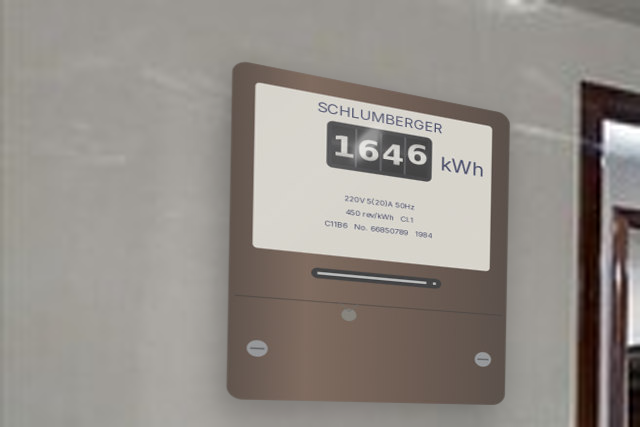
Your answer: {"value": 1646, "unit": "kWh"}
